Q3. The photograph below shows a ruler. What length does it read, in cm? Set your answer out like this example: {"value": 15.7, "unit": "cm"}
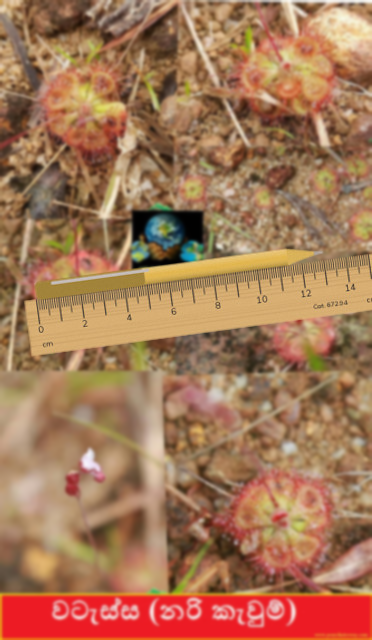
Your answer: {"value": 13, "unit": "cm"}
